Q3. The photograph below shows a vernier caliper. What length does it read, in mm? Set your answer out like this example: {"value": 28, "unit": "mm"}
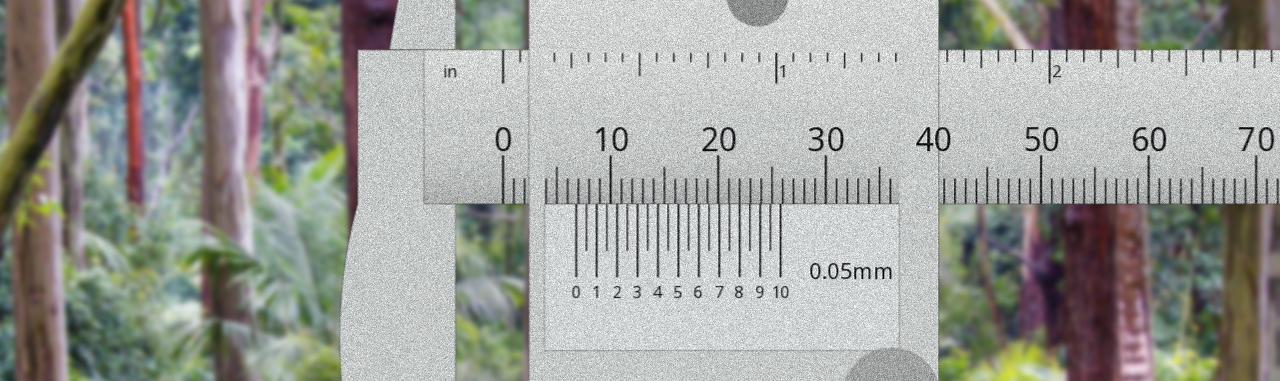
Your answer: {"value": 6.8, "unit": "mm"}
